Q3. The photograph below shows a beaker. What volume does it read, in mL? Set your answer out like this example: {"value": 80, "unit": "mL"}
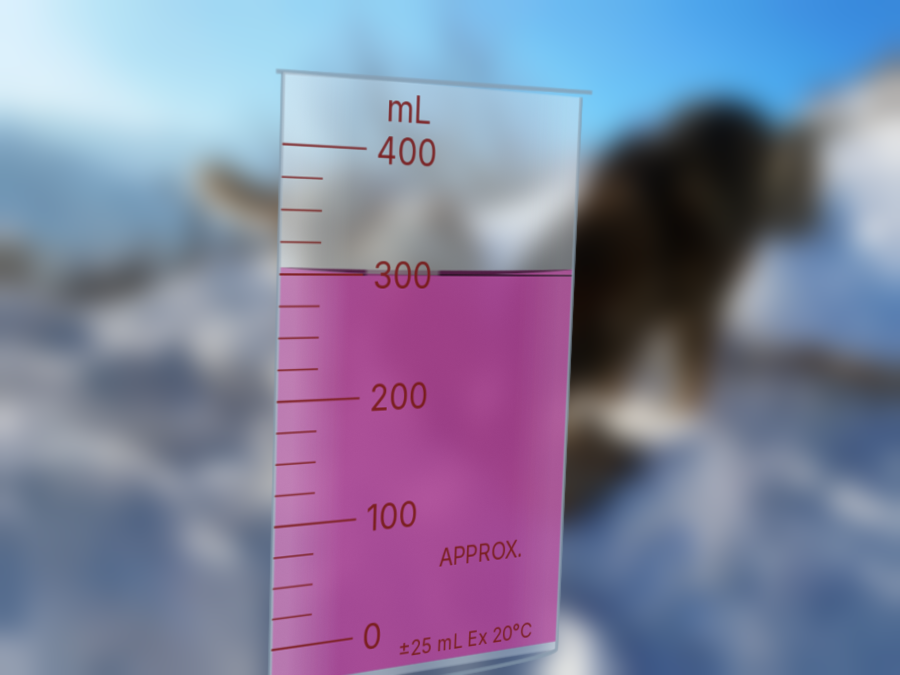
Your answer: {"value": 300, "unit": "mL"}
